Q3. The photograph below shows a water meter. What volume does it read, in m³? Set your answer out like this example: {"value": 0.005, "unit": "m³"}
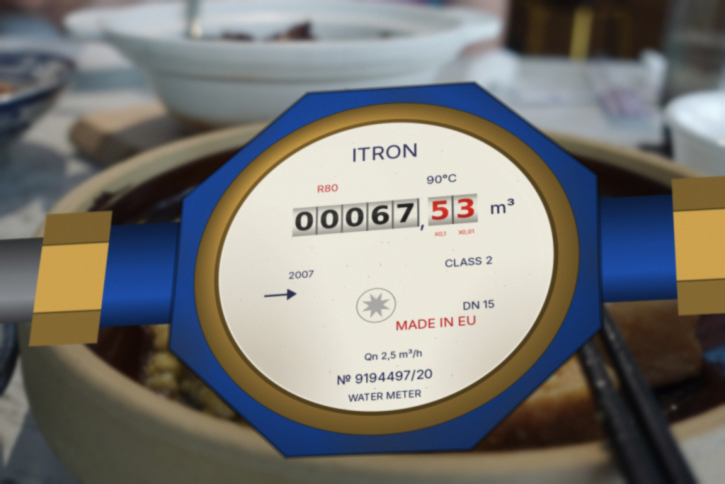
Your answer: {"value": 67.53, "unit": "m³"}
